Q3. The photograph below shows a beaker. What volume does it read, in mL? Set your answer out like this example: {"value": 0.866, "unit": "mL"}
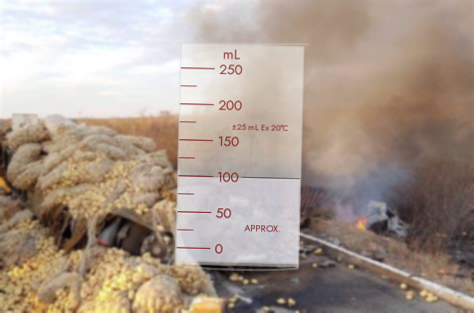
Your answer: {"value": 100, "unit": "mL"}
